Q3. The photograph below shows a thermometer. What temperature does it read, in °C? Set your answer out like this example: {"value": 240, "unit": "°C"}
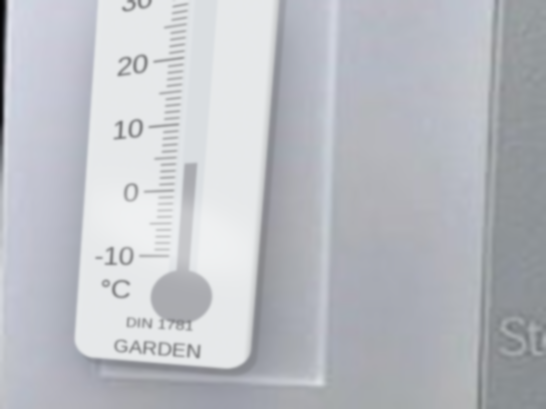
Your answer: {"value": 4, "unit": "°C"}
